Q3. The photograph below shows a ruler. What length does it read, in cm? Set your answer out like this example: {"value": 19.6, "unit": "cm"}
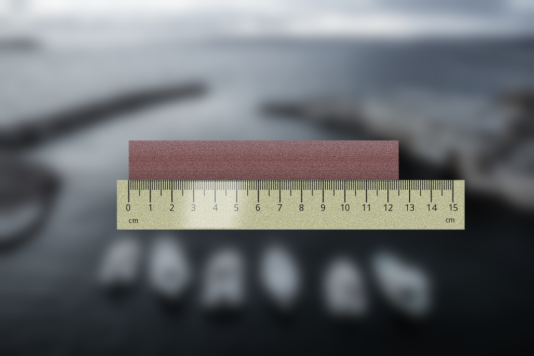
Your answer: {"value": 12.5, "unit": "cm"}
